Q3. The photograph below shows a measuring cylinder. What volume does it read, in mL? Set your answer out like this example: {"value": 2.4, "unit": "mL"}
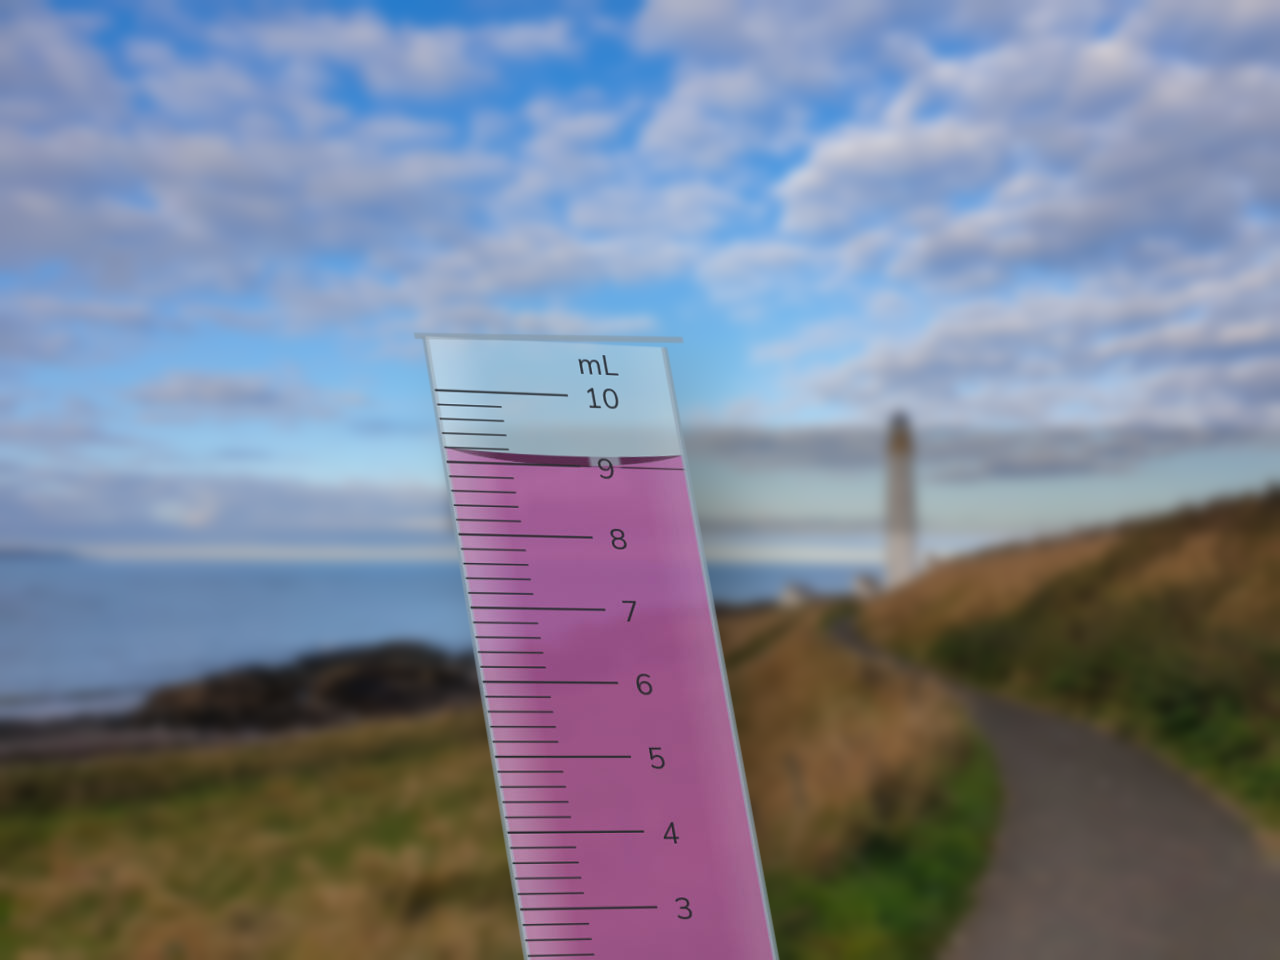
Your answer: {"value": 9, "unit": "mL"}
